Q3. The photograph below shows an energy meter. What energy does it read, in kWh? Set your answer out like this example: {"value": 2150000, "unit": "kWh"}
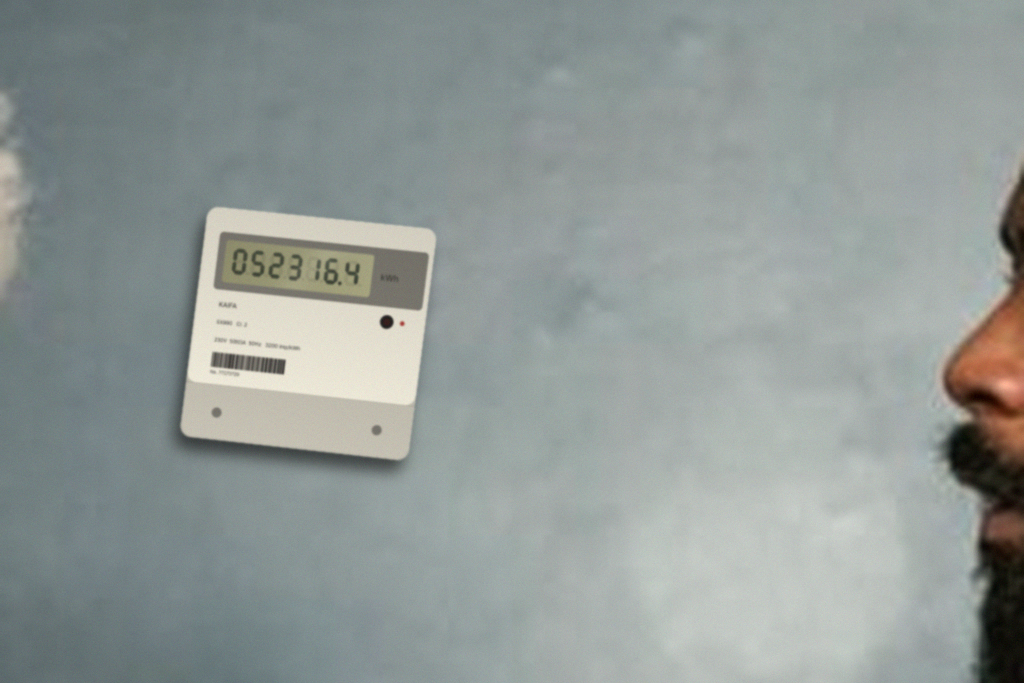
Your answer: {"value": 52316.4, "unit": "kWh"}
